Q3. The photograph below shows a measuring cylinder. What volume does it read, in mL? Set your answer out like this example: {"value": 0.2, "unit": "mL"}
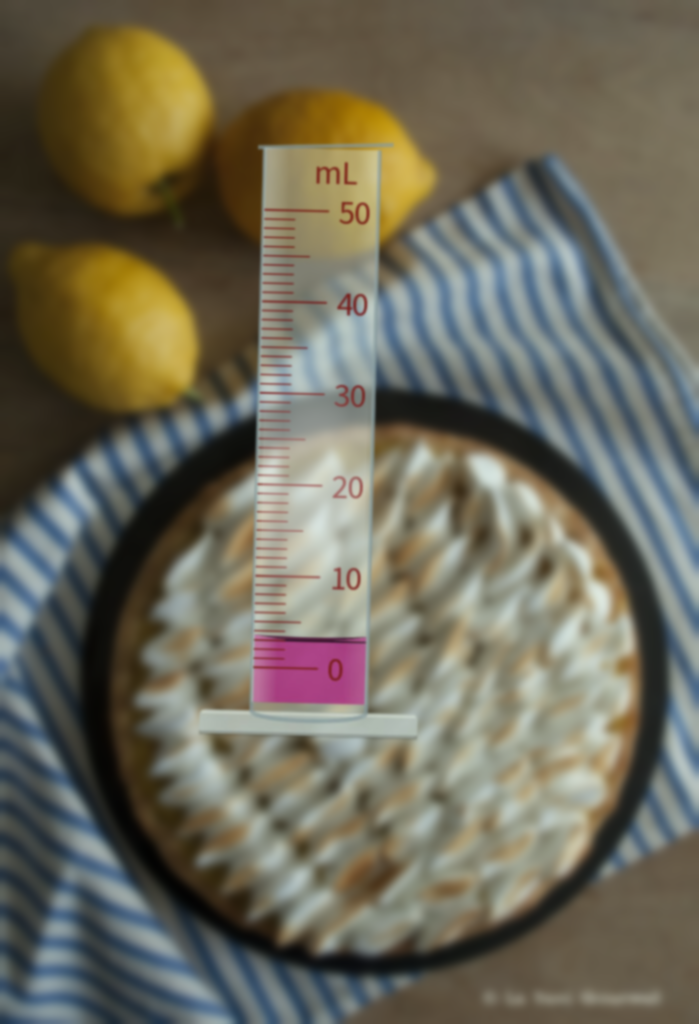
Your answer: {"value": 3, "unit": "mL"}
